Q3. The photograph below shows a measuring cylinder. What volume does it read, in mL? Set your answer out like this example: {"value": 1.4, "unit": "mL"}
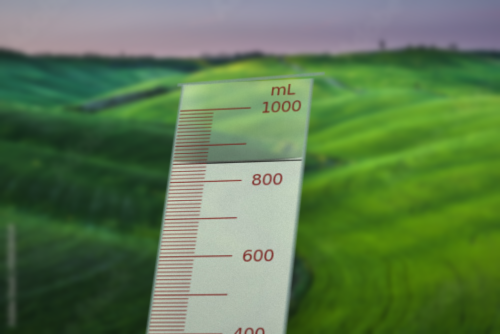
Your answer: {"value": 850, "unit": "mL"}
